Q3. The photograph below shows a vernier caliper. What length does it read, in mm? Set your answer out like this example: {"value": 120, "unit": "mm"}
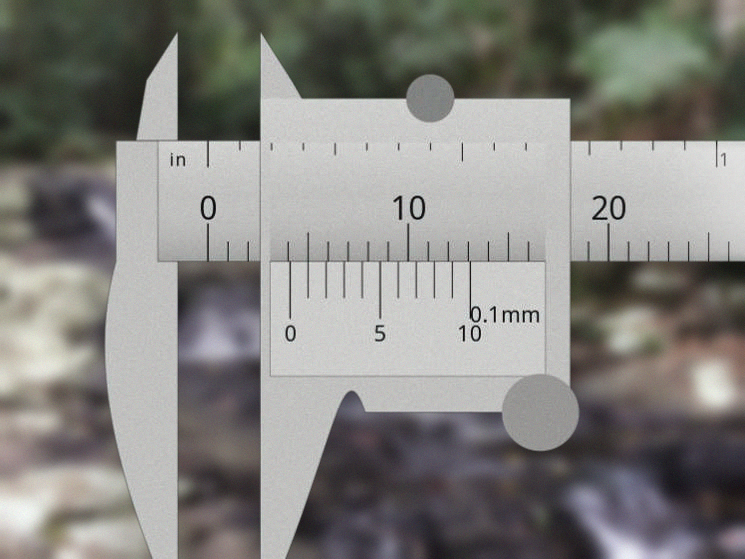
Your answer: {"value": 4.1, "unit": "mm"}
